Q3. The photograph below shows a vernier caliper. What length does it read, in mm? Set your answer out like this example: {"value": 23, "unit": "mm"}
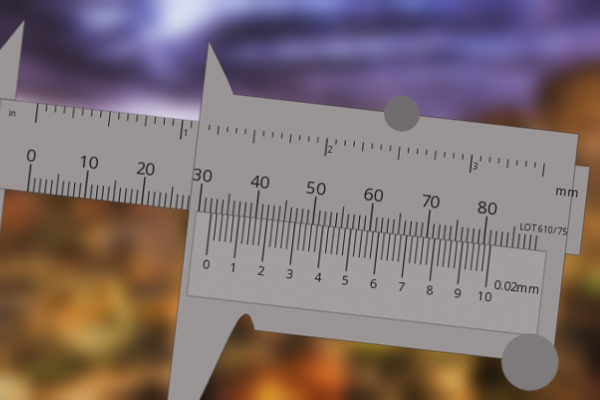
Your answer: {"value": 32.2, "unit": "mm"}
